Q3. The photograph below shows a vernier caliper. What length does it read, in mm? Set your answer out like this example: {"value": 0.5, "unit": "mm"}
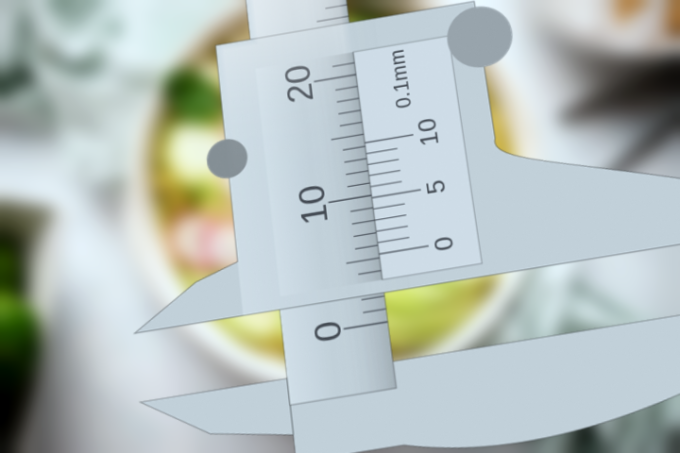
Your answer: {"value": 5.3, "unit": "mm"}
